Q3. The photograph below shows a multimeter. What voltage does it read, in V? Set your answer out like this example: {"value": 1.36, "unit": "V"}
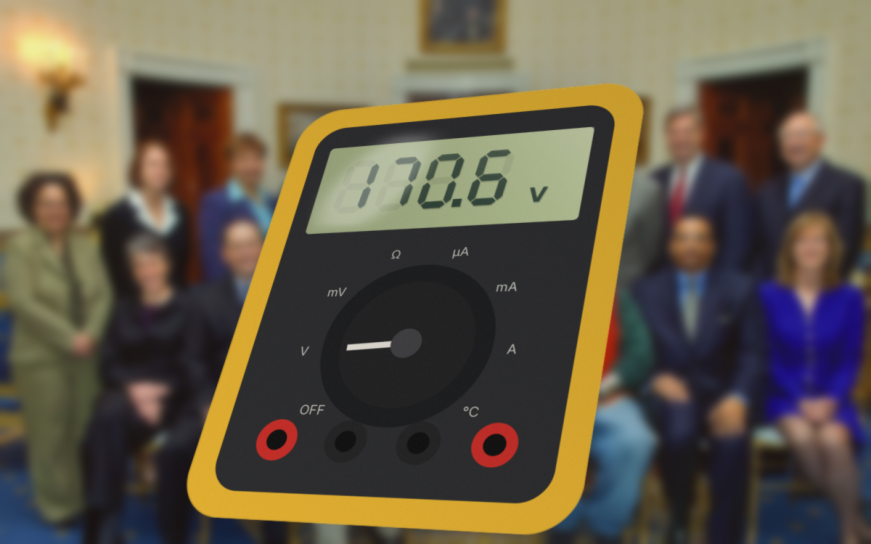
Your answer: {"value": 170.6, "unit": "V"}
